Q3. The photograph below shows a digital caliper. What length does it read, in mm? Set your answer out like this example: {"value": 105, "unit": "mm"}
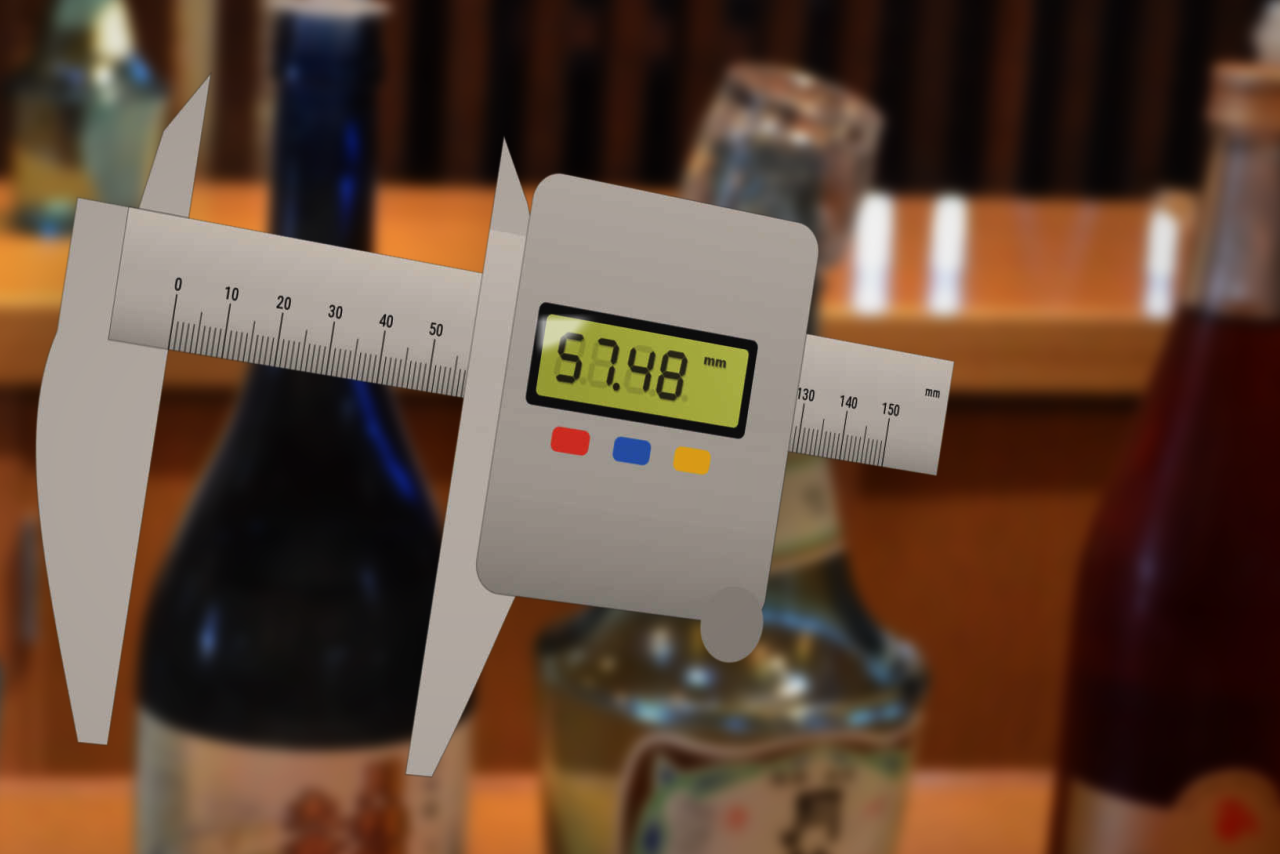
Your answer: {"value": 57.48, "unit": "mm"}
